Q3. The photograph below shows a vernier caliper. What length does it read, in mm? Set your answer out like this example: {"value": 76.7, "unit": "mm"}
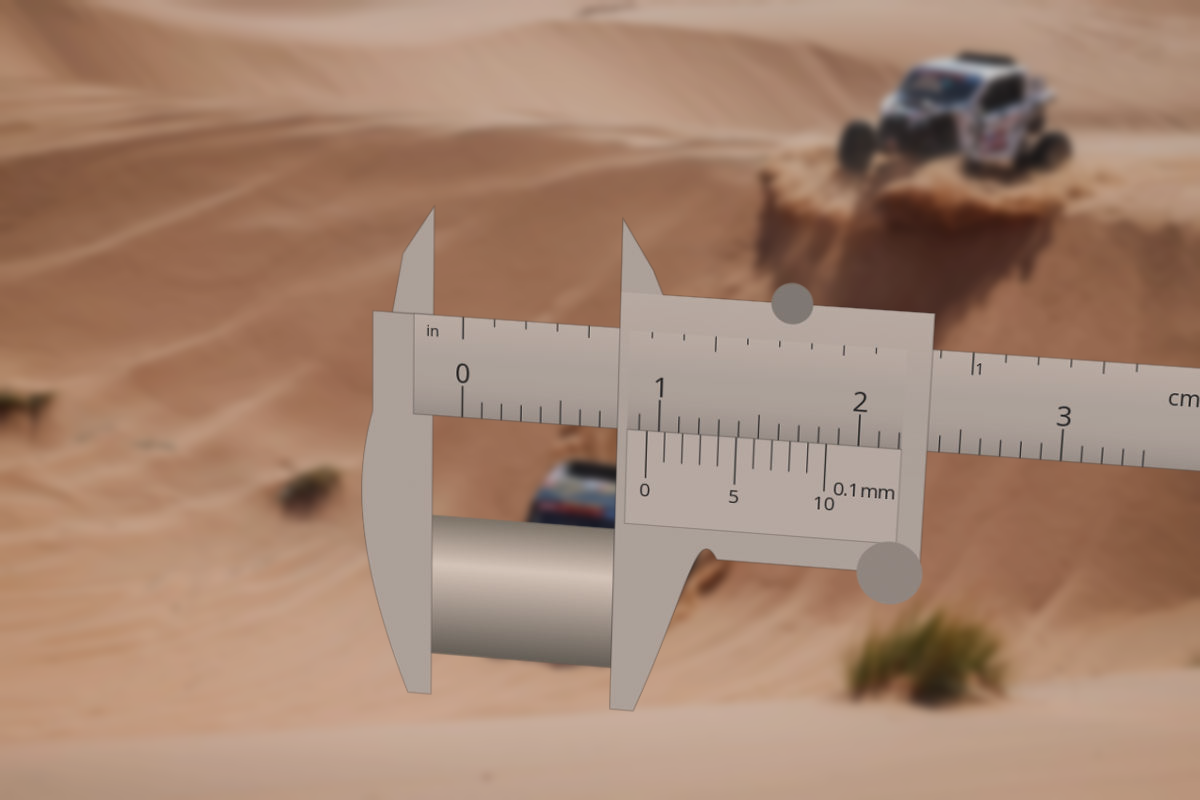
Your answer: {"value": 9.4, "unit": "mm"}
